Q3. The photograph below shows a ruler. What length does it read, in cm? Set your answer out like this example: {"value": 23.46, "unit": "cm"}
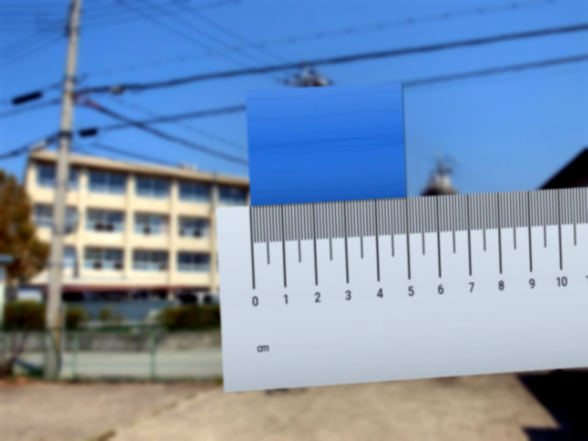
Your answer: {"value": 5, "unit": "cm"}
